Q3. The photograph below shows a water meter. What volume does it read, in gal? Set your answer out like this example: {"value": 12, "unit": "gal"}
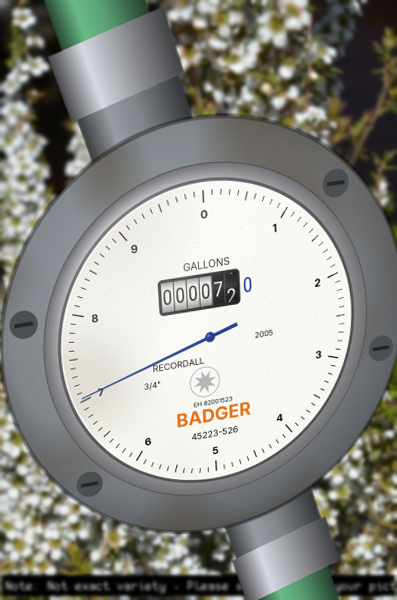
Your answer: {"value": 717.0, "unit": "gal"}
